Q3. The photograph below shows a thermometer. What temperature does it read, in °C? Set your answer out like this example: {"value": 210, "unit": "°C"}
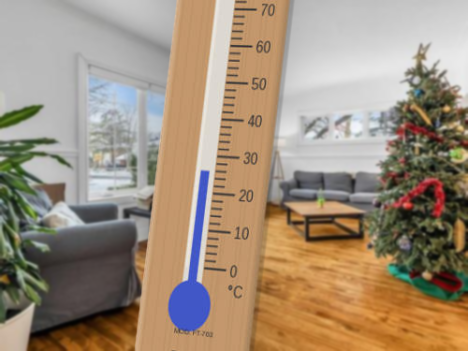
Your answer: {"value": 26, "unit": "°C"}
